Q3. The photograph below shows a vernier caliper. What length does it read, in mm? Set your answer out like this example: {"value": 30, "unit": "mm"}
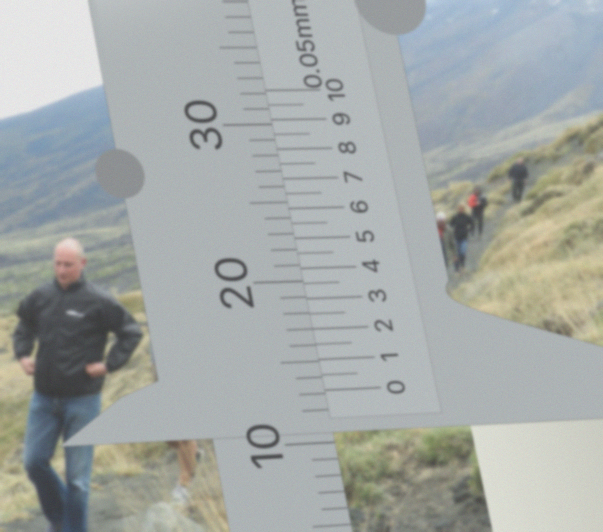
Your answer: {"value": 13.2, "unit": "mm"}
